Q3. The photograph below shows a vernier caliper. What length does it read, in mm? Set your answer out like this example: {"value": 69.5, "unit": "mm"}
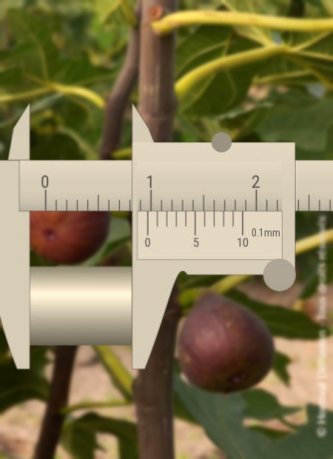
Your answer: {"value": 9.7, "unit": "mm"}
